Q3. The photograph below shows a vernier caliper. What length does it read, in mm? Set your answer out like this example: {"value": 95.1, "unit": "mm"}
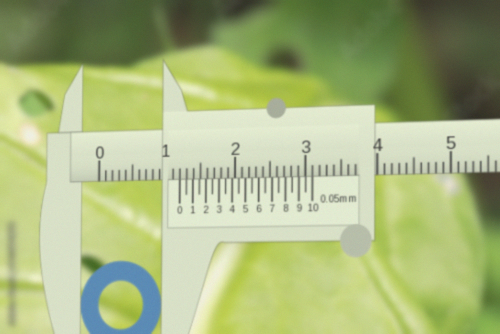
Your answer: {"value": 12.0, "unit": "mm"}
